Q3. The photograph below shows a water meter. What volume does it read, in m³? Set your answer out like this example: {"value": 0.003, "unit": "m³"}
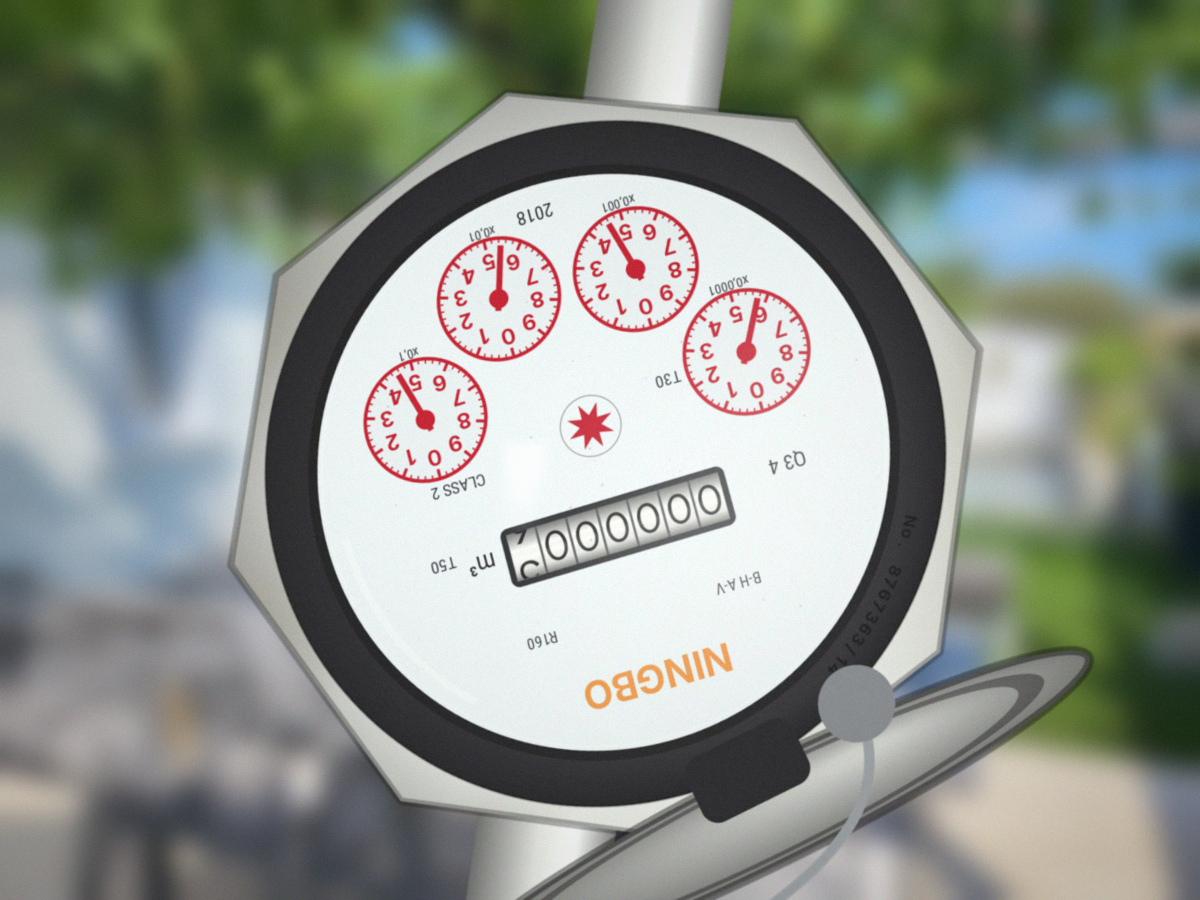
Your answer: {"value": 5.4545, "unit": "m³"}
